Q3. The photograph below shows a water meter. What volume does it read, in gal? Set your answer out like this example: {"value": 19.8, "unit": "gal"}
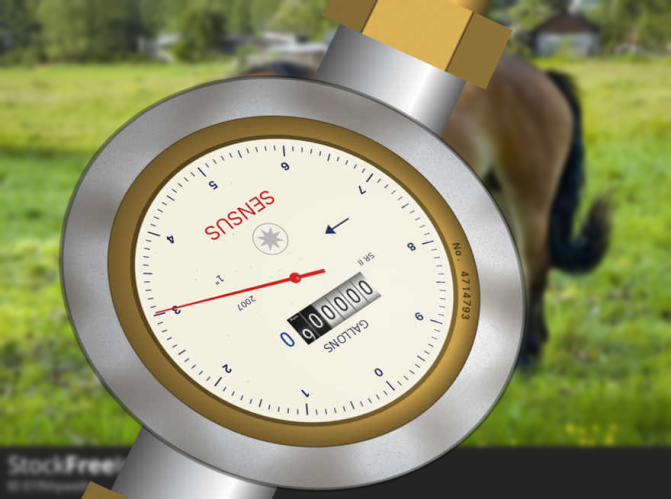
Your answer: {"value": 63.0, "unit": "gal"}
